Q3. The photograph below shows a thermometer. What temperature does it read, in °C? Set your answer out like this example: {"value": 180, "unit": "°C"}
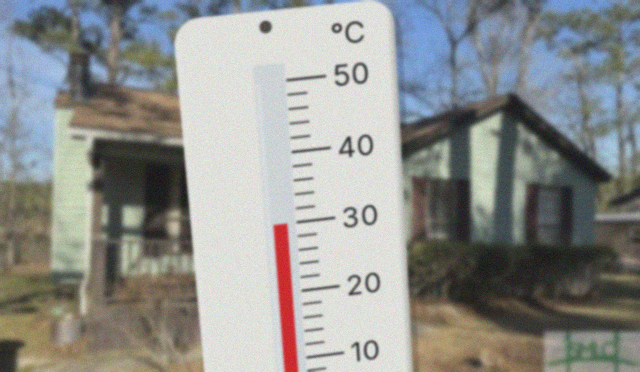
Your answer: {"value": 30, "unit": "°C"}
